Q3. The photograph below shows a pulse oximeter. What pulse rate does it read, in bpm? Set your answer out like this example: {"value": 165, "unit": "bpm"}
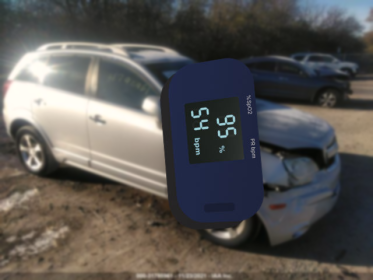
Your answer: {"value": 54, "unit": "bpm"}
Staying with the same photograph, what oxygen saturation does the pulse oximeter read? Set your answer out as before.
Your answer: {"value": 95, "unit": "%"}
